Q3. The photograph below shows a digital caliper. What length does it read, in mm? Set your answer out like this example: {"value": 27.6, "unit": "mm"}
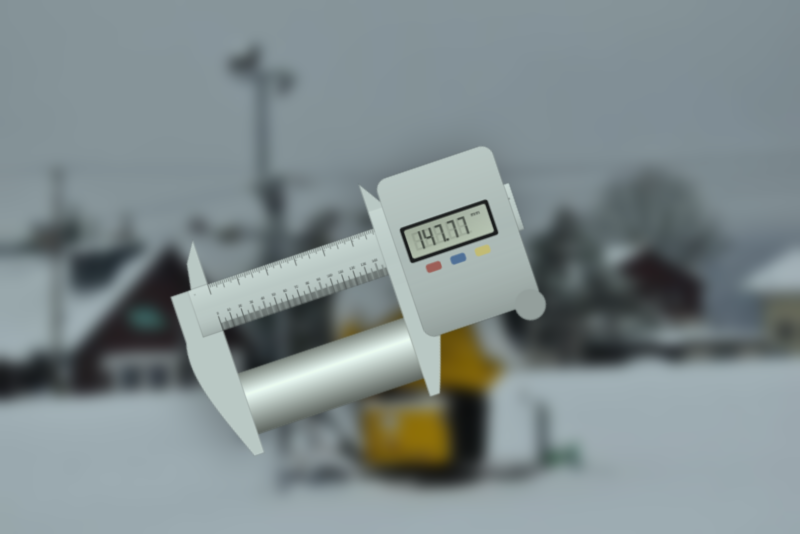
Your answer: {"value": 147.77, "unit": "mm"}
